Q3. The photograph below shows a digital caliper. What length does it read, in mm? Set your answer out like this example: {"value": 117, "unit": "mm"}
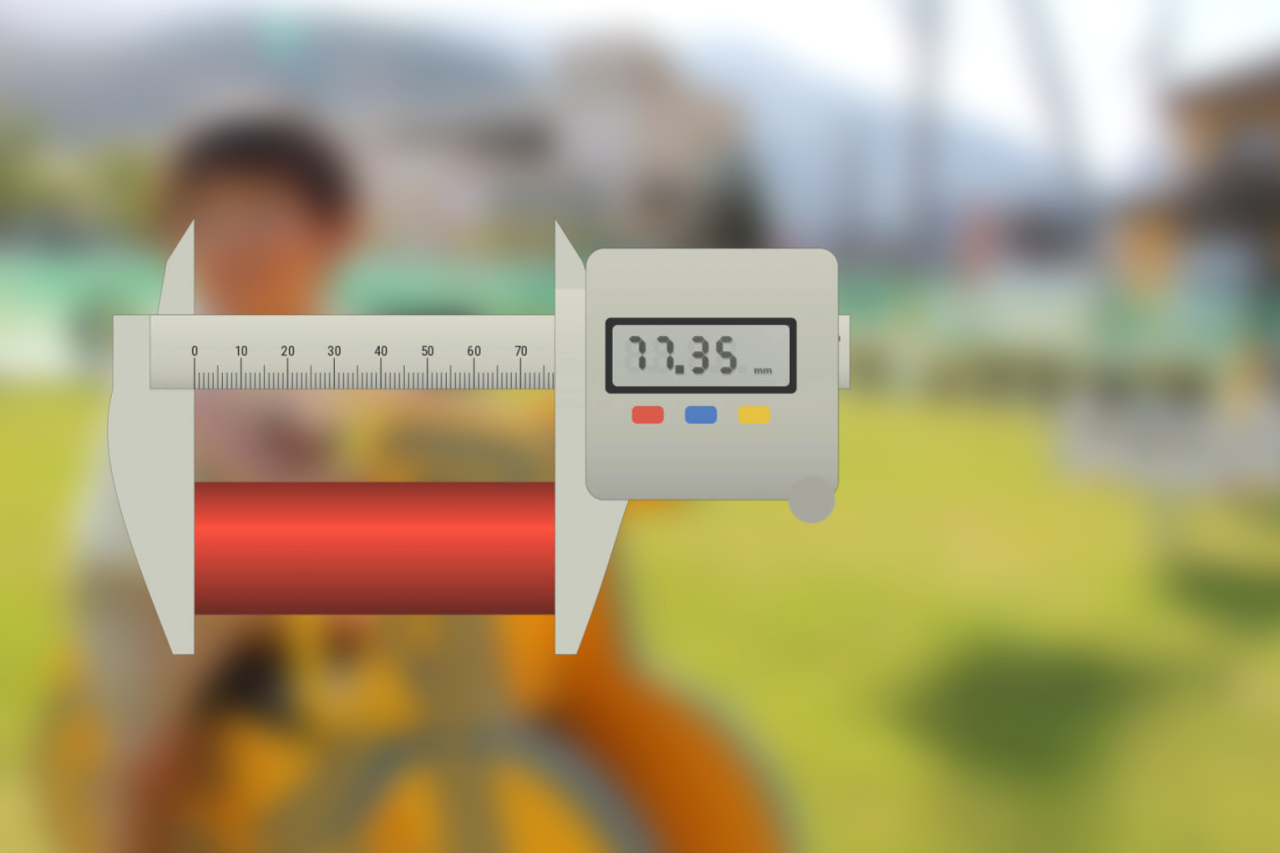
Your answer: {"value": 77.35, "unit": "mm"}
